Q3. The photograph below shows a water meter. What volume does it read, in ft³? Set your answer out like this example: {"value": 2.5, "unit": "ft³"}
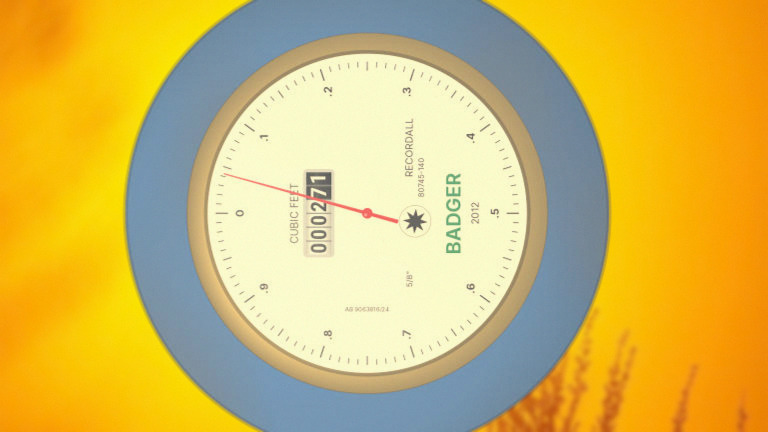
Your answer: {"value": 271.04, "unit": "ft³"}
